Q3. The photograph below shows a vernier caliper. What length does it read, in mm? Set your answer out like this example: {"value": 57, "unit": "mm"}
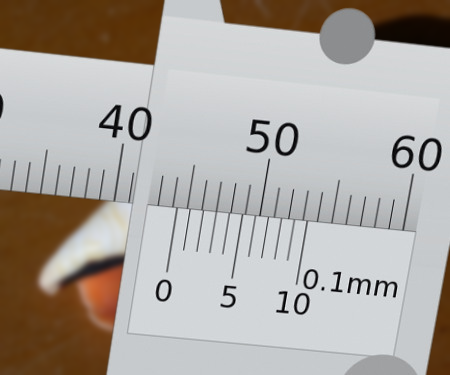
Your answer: {"value": 44.3, "unit": "mm"}
